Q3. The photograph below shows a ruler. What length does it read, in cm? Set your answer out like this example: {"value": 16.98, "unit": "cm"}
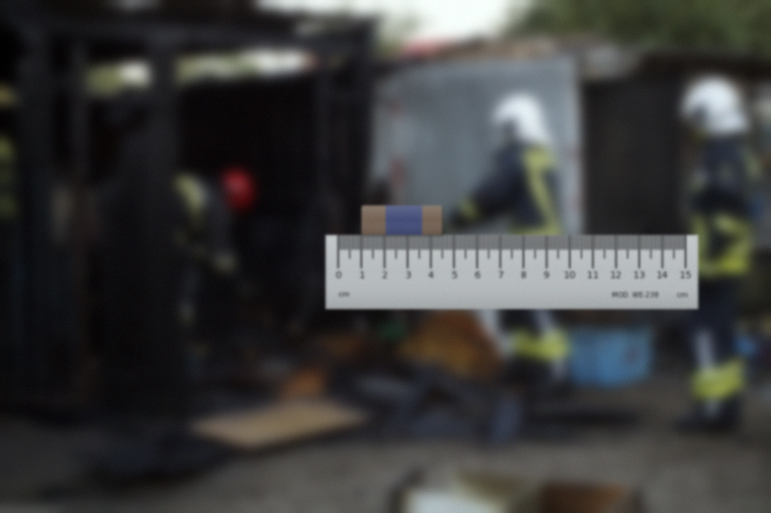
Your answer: {"value": 3.5, "unit": "cm"}
